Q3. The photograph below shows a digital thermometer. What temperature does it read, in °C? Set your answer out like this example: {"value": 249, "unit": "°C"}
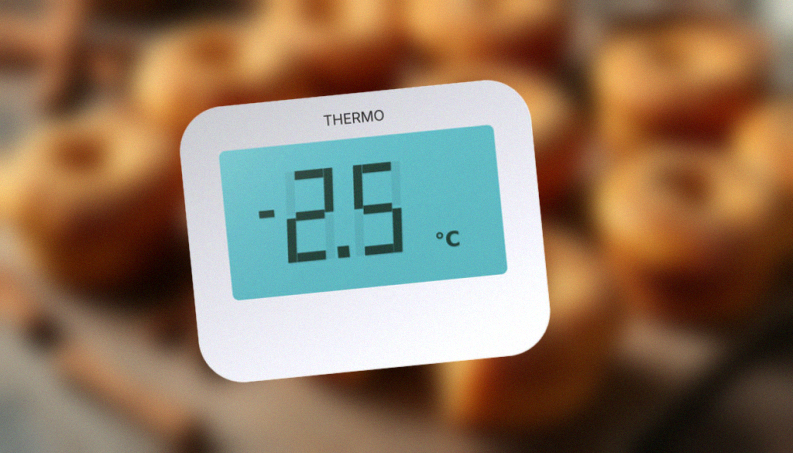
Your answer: {"value": -2.5, "unit": "°C"}
